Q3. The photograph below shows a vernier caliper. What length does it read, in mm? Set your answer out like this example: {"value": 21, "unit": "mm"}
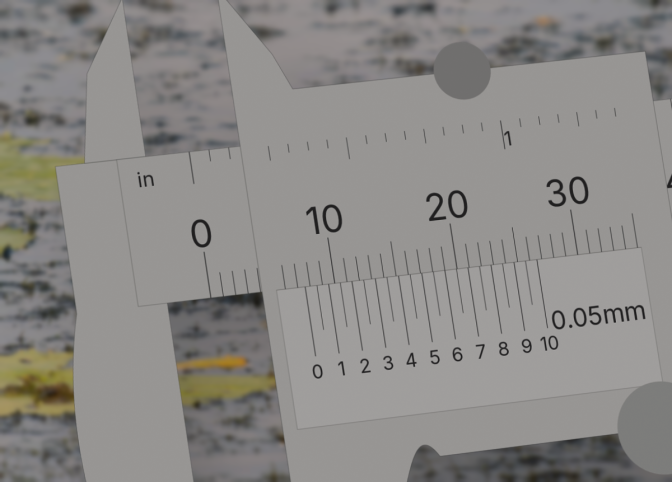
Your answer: {"value": 7.6, "unit": "mm"}
